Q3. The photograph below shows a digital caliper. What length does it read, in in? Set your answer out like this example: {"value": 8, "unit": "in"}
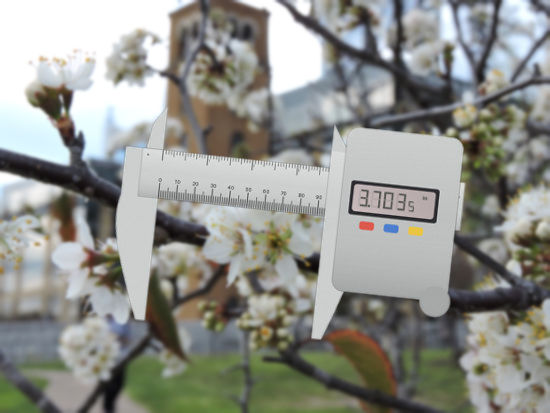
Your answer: {"value": 3.7035, "unit": "in"}
